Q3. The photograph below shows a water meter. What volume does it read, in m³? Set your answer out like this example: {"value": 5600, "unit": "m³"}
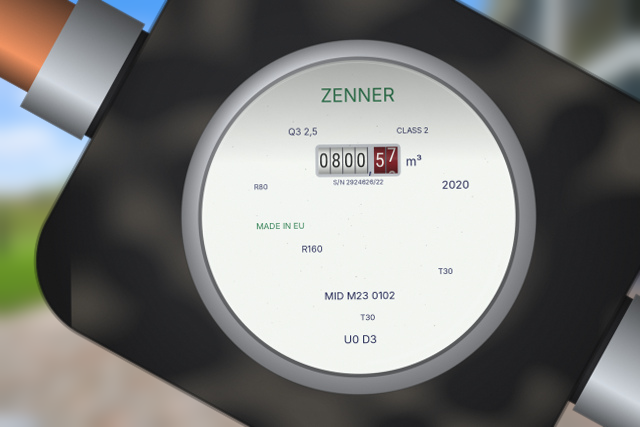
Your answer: {"value": 800.57, "unit": "m³"}
